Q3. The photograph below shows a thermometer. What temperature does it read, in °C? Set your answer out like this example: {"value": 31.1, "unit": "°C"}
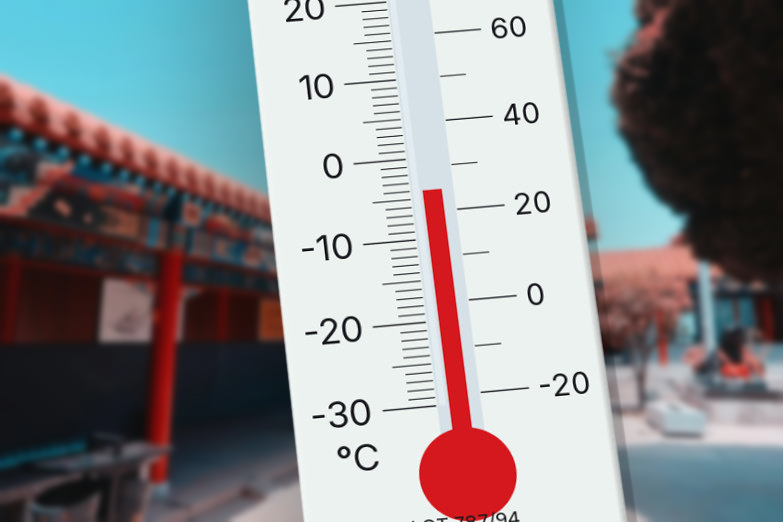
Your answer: {"value": -4, "unit": "°C"}
